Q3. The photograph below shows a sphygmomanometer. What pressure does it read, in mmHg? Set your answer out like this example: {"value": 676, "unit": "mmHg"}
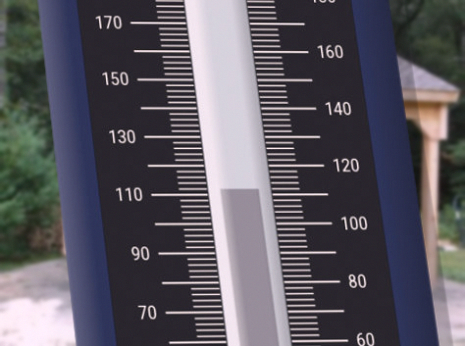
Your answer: {"value": 112, "unit": "mmHg"}
